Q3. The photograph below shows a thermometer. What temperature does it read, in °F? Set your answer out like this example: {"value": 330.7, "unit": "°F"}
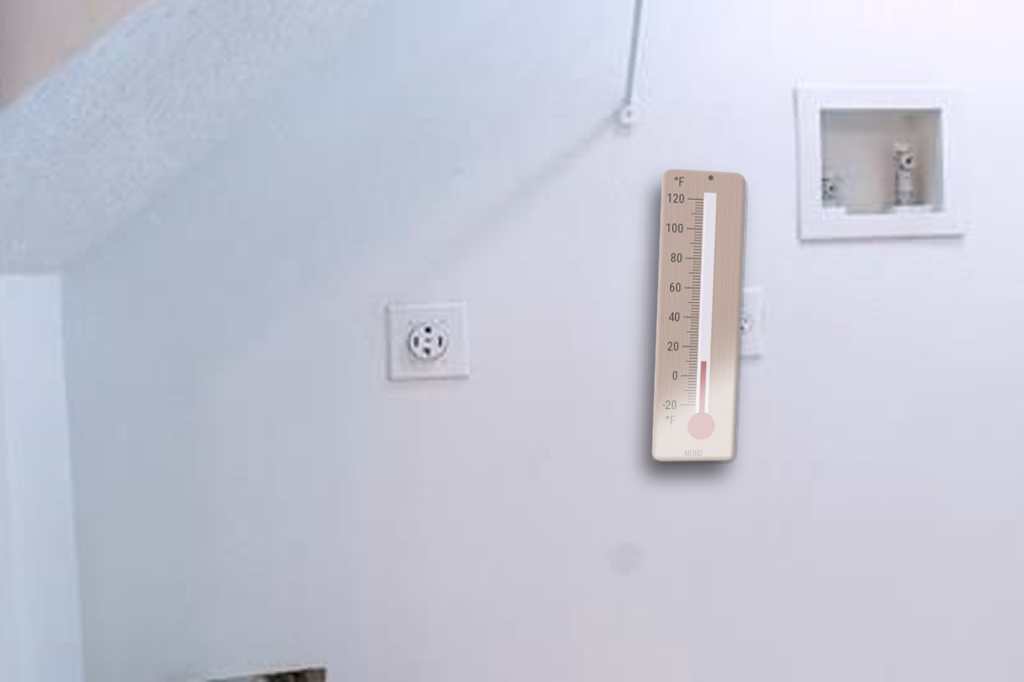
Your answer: {"value": 10, "unit": "°F"}
